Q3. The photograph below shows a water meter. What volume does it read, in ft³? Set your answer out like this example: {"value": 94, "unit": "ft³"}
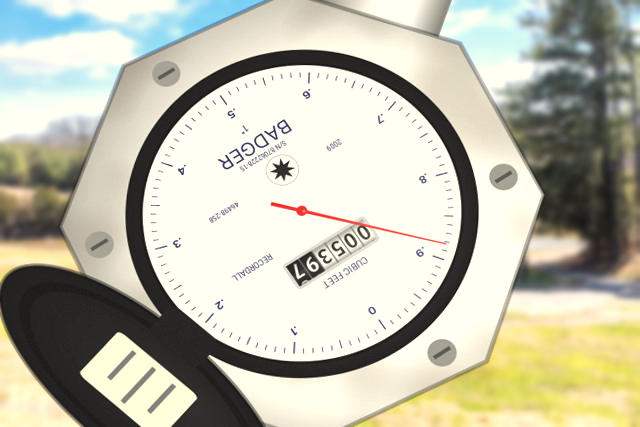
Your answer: {"value": 5396.88, "unit": "ft³"}
